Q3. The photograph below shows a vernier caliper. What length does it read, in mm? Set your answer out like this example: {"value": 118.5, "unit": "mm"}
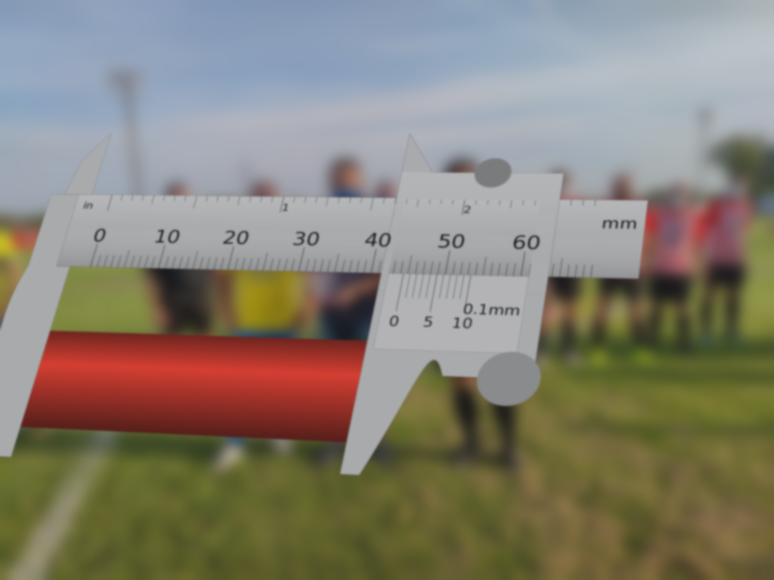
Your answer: {"value": 44.4, "unit": "mm"}
